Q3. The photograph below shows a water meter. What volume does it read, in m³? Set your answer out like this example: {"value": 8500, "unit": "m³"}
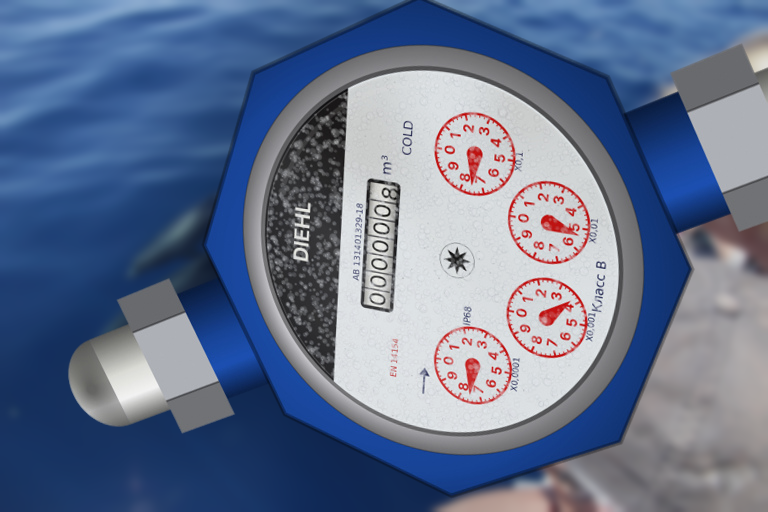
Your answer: {"value": 7.7537, "unit": "m³"}
